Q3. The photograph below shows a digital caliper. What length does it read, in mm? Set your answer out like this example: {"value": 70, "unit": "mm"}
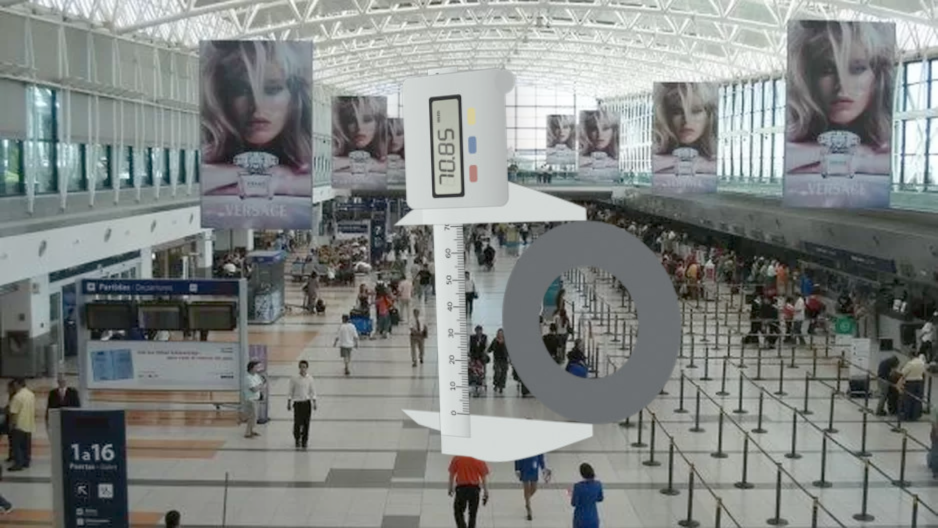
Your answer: {"value": 70.85, "unit": "mm"}
